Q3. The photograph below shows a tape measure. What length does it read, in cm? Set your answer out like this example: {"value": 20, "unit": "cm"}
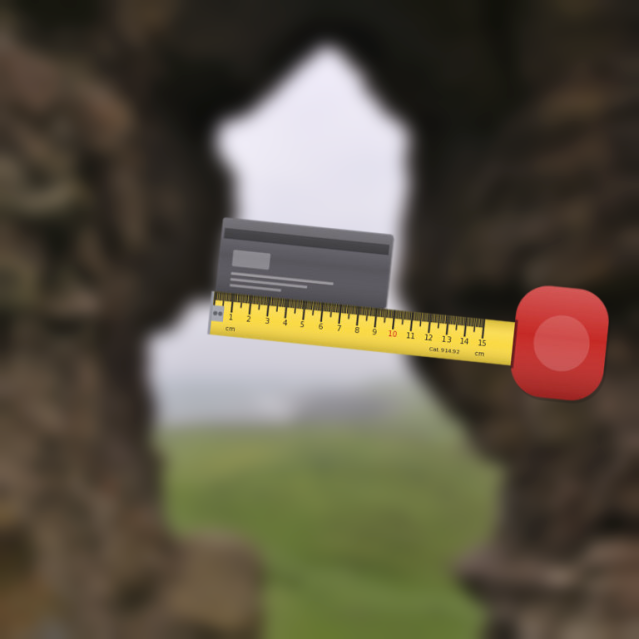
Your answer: {"value": 9.5, "unit": "cm"}
